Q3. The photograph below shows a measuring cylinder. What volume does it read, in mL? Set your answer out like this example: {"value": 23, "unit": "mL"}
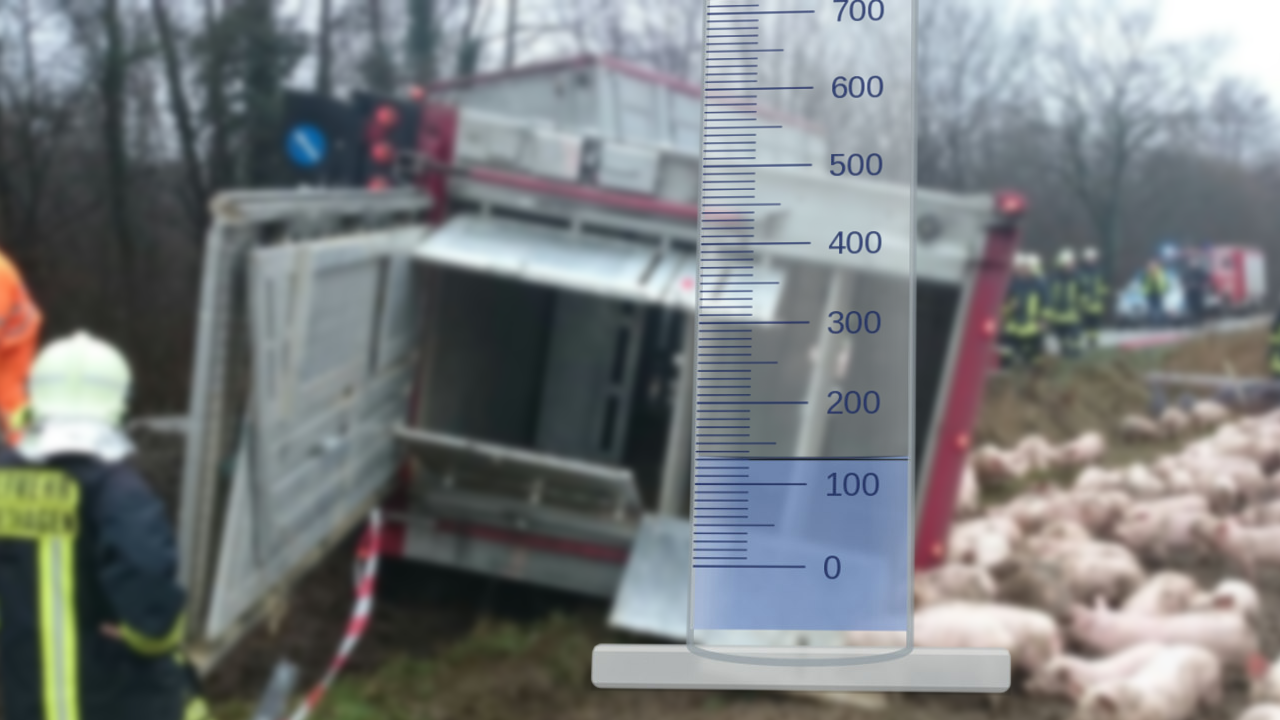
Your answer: {"value": 130, "unit": "mL"}
